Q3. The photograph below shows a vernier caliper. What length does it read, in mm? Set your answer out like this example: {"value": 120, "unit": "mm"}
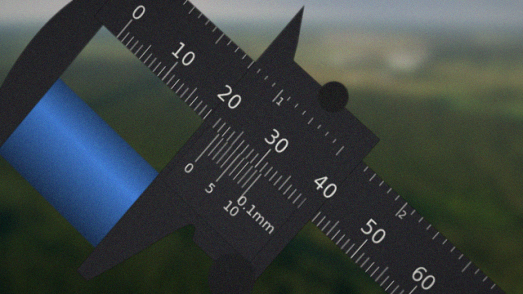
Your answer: {"value": 22.4, "unit": "mm"}
